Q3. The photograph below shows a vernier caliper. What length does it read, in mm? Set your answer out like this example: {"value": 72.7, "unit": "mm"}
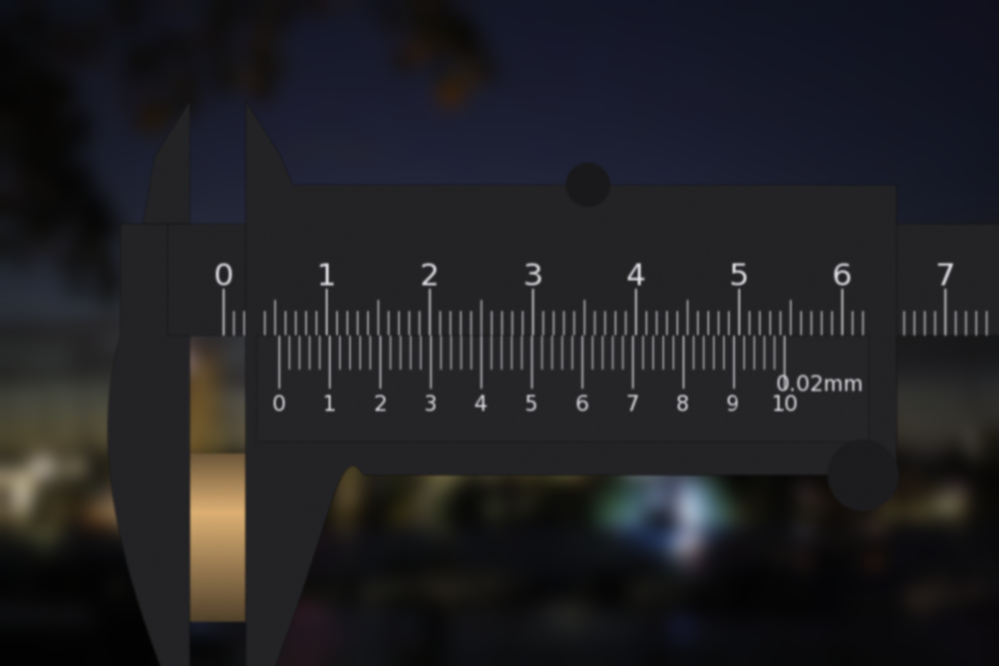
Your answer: {"value": 5.4, "unit": "mm"}
